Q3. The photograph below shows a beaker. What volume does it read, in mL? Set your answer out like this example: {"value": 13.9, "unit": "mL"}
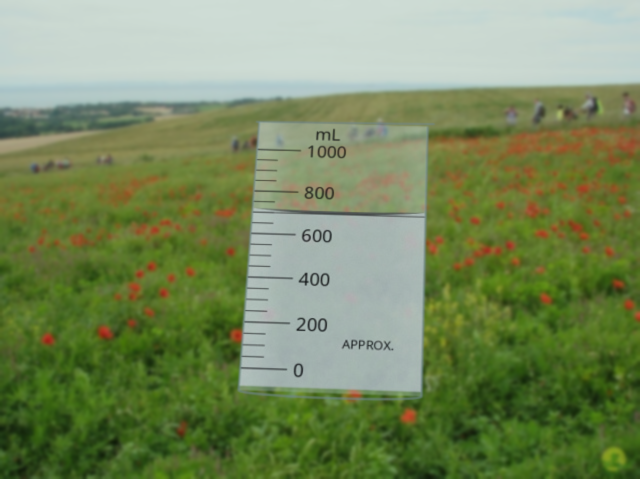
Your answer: {"value": 700, "unit": "mL"}
